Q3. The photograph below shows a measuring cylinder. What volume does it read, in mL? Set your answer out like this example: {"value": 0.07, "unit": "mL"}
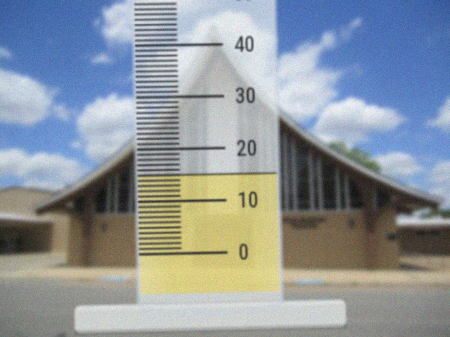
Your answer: {"value": 15, "unit": "mL"}
